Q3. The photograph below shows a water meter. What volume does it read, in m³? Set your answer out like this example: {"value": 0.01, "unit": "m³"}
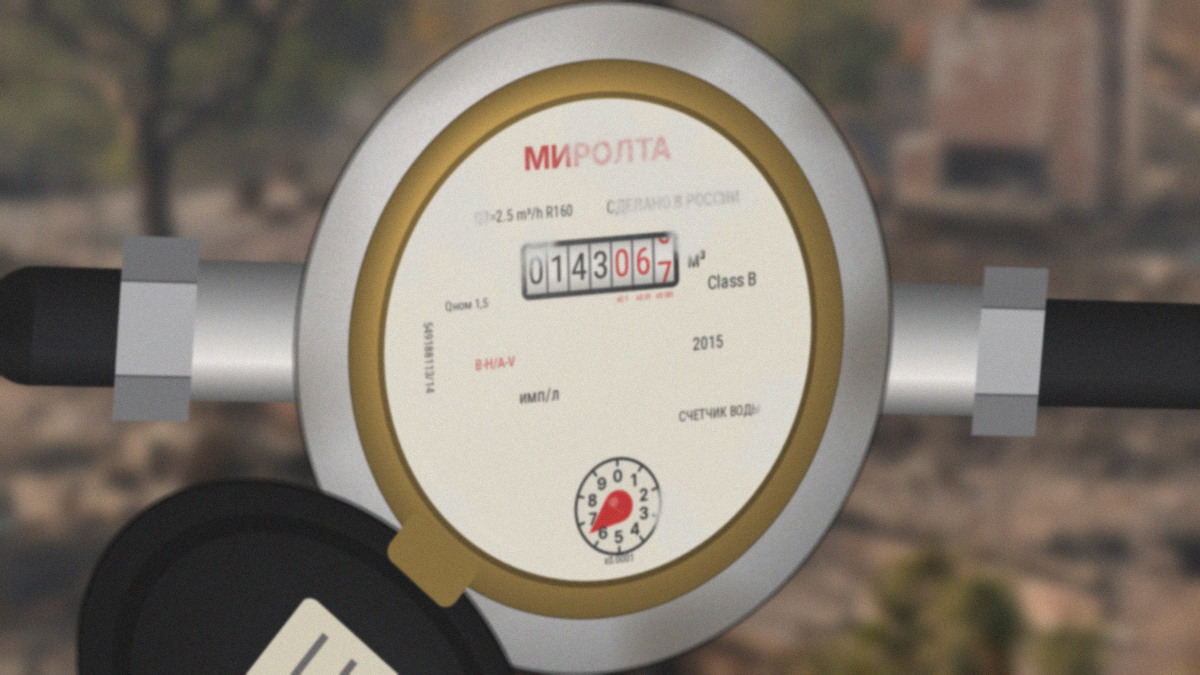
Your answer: {"value": 143.0666, "unit": "m³"}
